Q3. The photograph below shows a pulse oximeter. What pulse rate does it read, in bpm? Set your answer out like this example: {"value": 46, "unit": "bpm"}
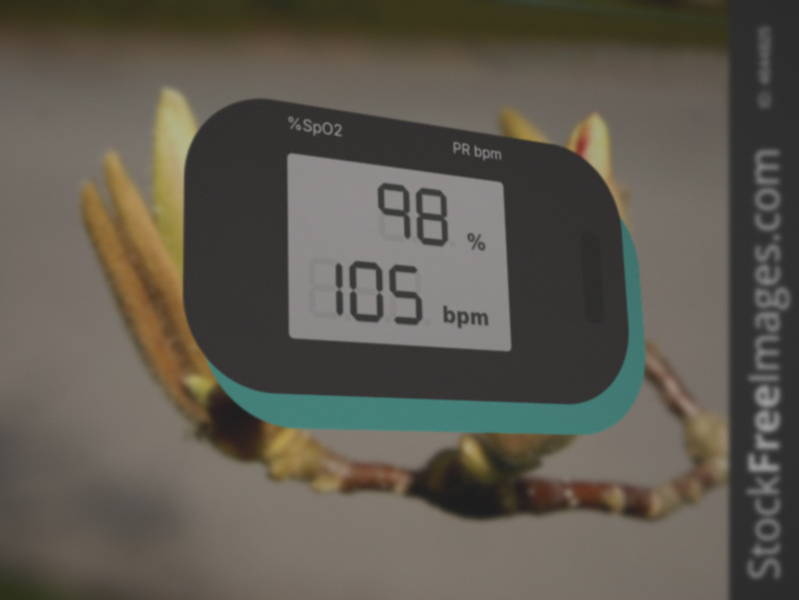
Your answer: {"value": 105, "unit": "bpm"}
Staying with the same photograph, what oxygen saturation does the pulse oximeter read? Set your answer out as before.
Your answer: {"value": 98, "unit": "%"}
